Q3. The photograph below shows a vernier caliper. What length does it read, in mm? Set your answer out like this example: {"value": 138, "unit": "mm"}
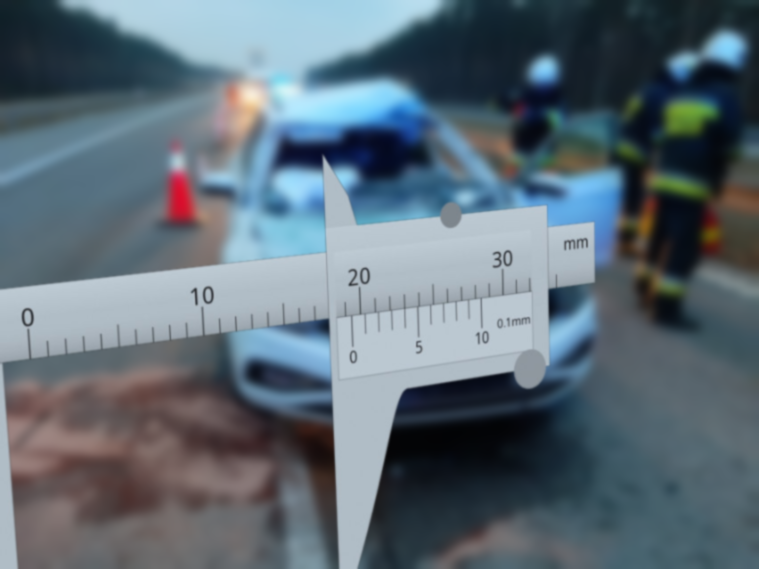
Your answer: {"value": 19.4, "unit": "mm"}
